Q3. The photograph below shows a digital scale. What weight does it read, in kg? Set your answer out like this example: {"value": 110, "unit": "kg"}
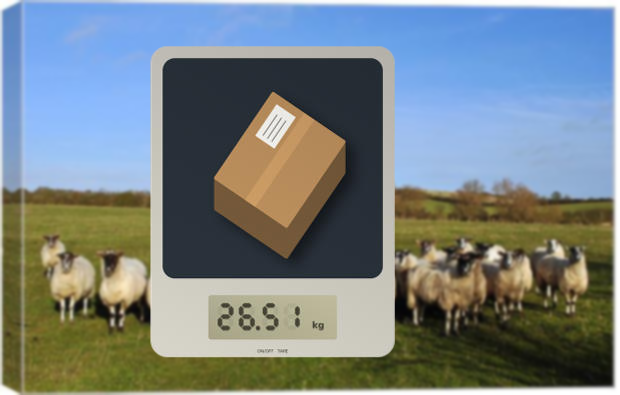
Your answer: {"value": 26.51, "unit": "kg"}
